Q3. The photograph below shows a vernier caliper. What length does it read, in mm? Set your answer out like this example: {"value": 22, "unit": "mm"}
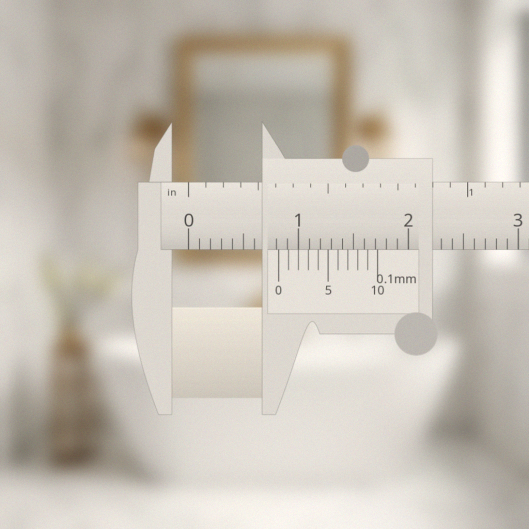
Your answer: {"value": 8.2, "unit": "mm"}
